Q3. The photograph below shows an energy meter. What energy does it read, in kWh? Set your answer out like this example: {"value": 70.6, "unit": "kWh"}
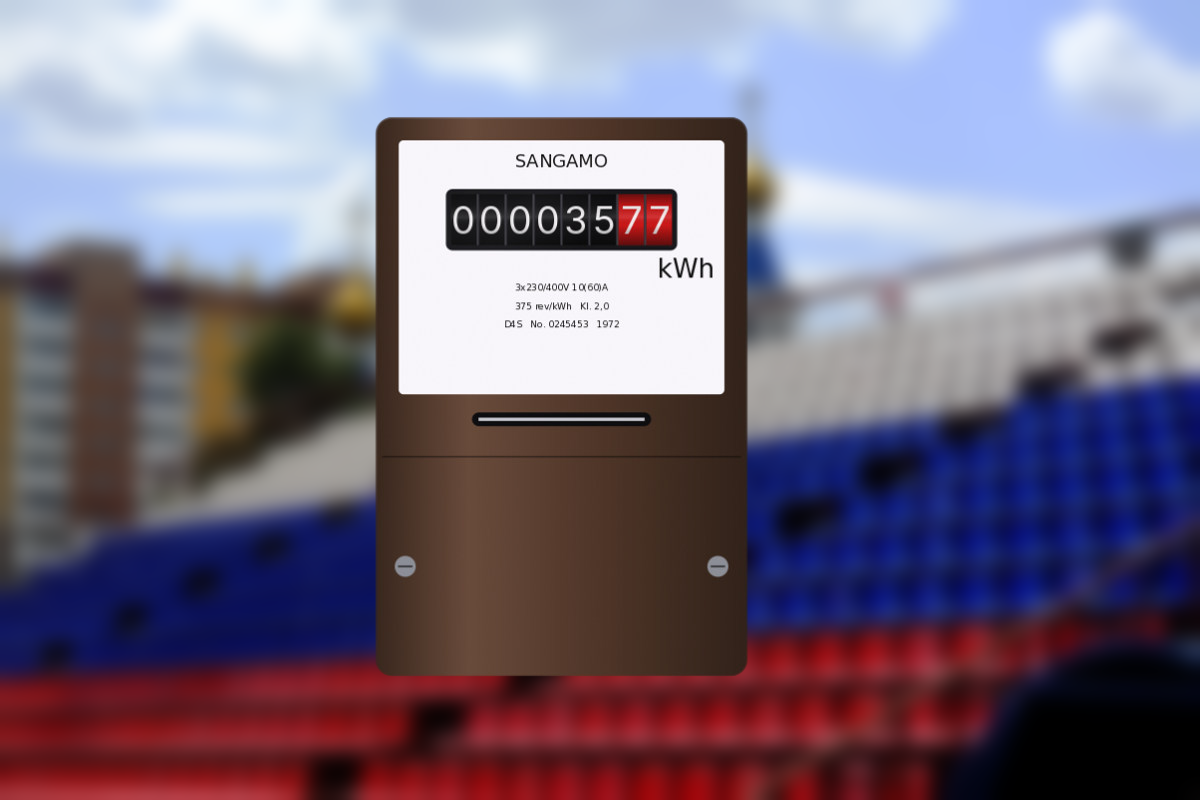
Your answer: {"value": 35.77, "unit": "kWh"}
